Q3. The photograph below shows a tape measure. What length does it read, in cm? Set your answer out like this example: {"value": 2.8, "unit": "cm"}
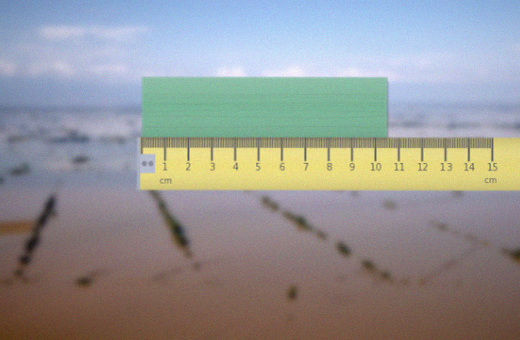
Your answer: {"value": 10.5, "unit": "cm"}
